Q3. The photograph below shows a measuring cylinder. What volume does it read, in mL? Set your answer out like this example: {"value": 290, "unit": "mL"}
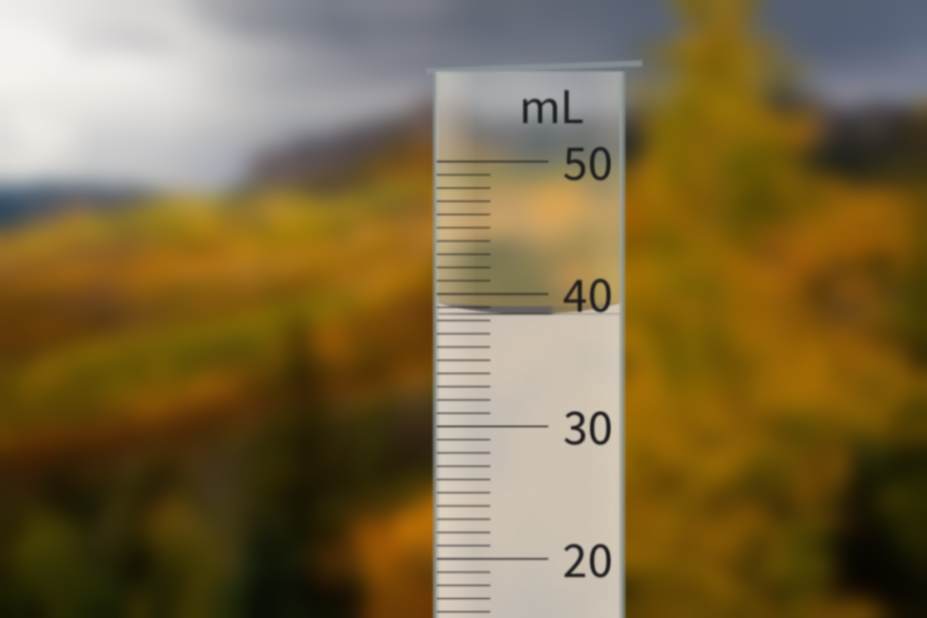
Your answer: {"value": 38.5, "unit": "mL"}
